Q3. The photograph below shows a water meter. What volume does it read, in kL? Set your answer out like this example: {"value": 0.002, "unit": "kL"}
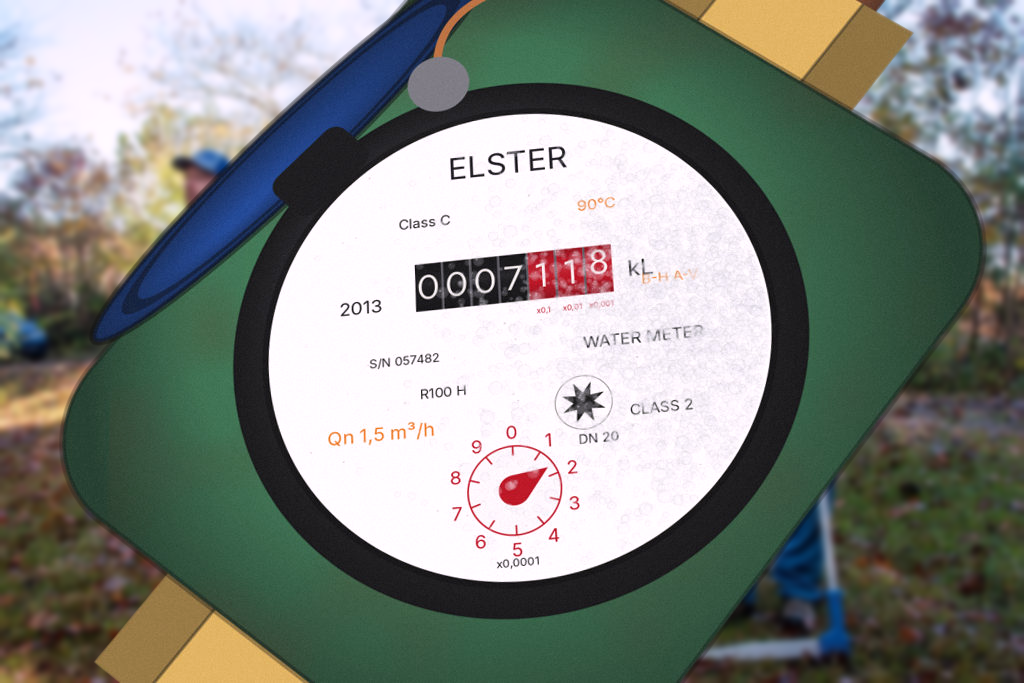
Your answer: {"value": 7.1181, "unit": "kL"}
